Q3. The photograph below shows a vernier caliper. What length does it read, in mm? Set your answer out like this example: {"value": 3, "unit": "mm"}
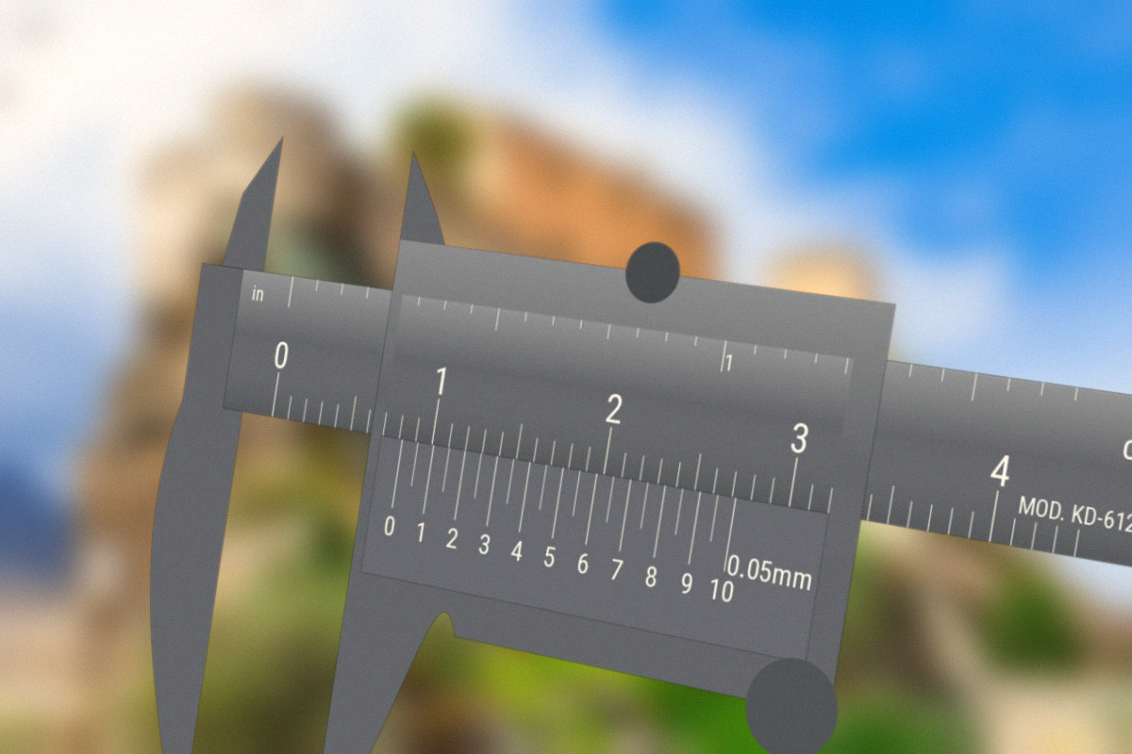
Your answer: {"value": 8.2, "unit": "mm"}
